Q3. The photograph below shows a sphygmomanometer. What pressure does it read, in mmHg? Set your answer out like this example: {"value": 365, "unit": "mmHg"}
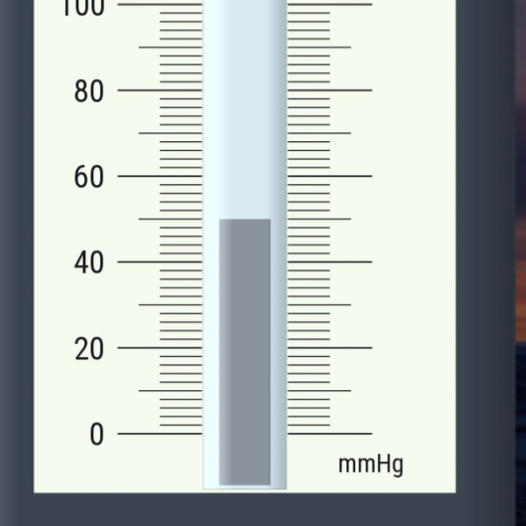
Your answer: {"value": 50, "unit": "mmHg"}
